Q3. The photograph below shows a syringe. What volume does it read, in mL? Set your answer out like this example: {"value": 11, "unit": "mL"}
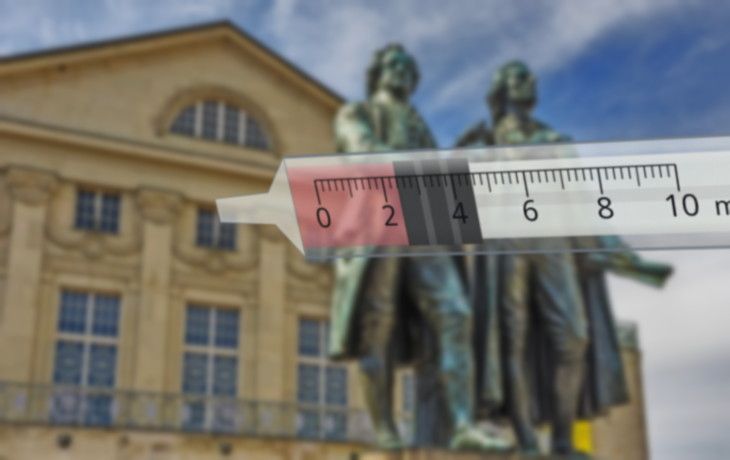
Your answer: {"value": 2.4, "unit": "mL"}
